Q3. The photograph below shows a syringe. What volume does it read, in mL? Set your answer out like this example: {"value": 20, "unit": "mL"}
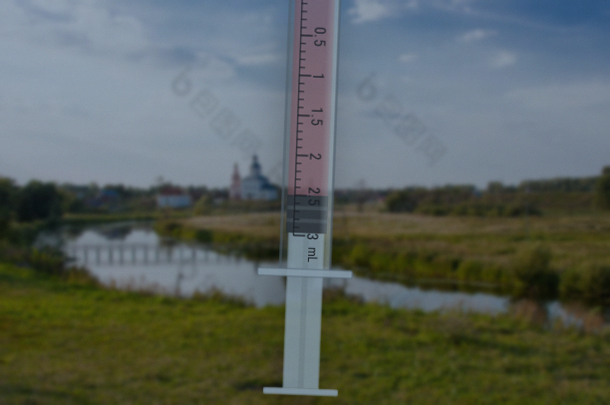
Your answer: {"value": 2.5, "unit": "mL"}
